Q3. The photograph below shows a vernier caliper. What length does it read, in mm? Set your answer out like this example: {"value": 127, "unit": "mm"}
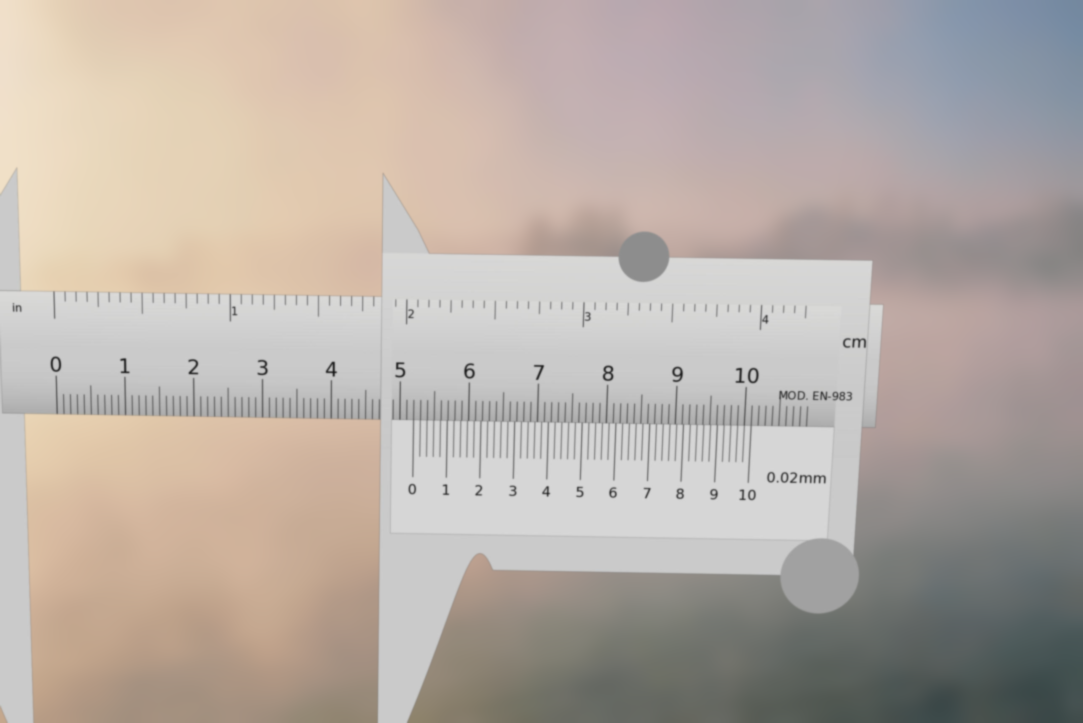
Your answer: {"value": 52.0, "unit": "mm"}
